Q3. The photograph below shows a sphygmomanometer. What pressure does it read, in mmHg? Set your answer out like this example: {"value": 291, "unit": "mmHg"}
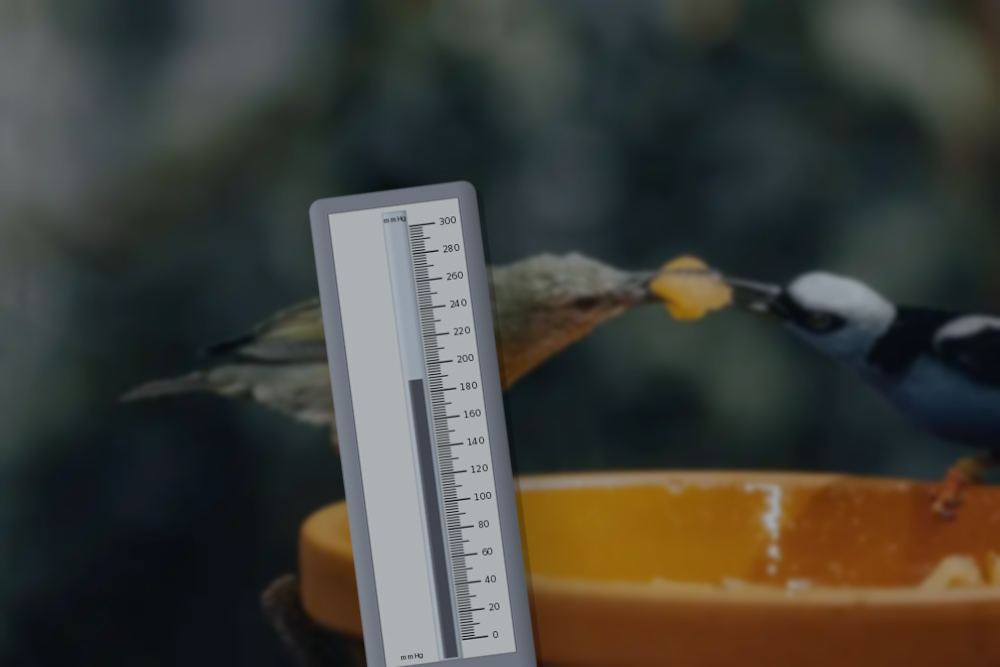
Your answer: {"value": 190, "unit": "mmHg"}
